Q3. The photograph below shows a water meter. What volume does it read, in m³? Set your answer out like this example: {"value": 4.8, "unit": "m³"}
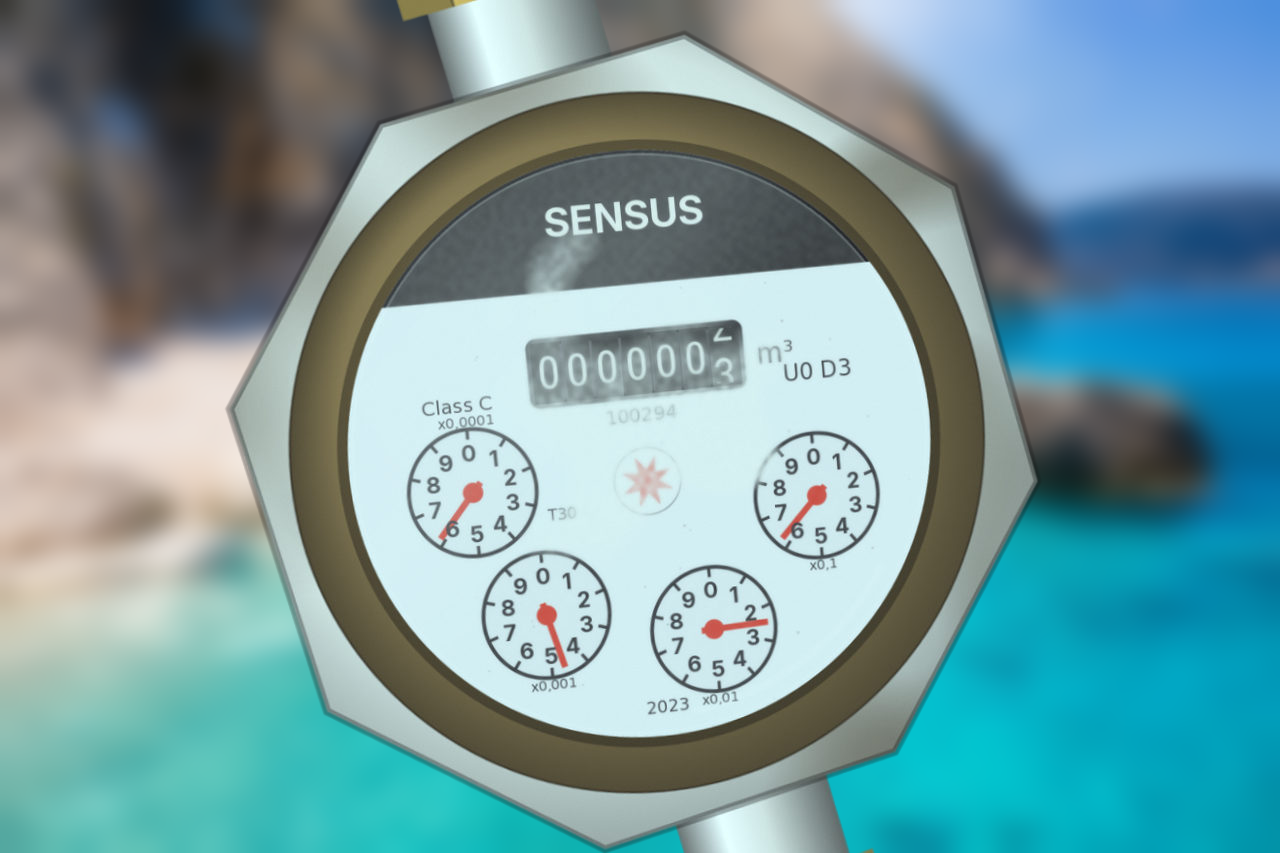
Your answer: {"value": 2.6246, "unit": "m³"}
